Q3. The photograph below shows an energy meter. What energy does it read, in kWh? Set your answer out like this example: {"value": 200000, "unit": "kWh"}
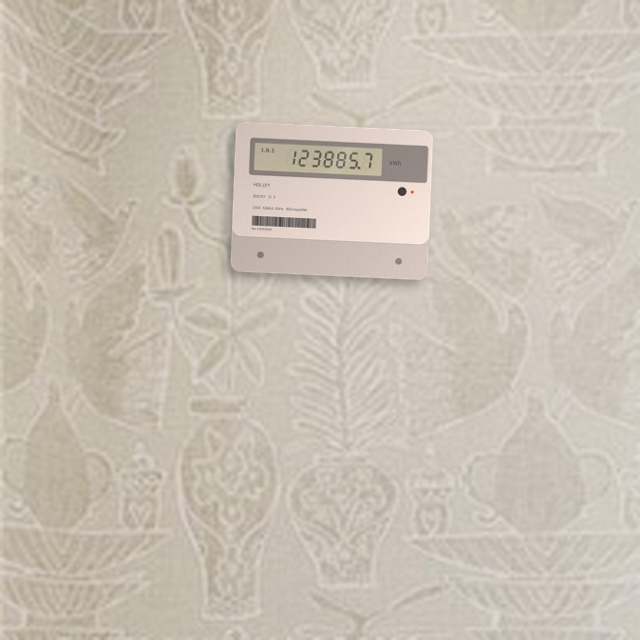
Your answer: {"value": 123885.7, "unit": "kWh"}
